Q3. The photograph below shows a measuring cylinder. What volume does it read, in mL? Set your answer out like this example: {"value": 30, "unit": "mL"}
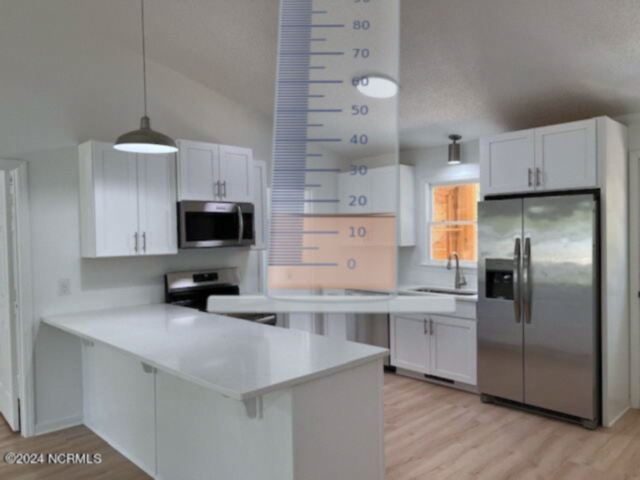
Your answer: {"value": 15, "unit": "mL"}
